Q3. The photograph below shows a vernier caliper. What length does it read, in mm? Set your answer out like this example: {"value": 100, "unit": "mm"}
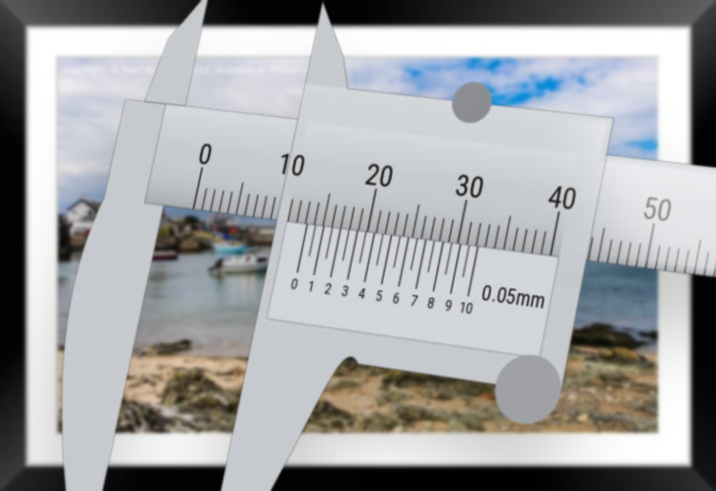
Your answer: {"value": 13.2, "unit": "mm"}
